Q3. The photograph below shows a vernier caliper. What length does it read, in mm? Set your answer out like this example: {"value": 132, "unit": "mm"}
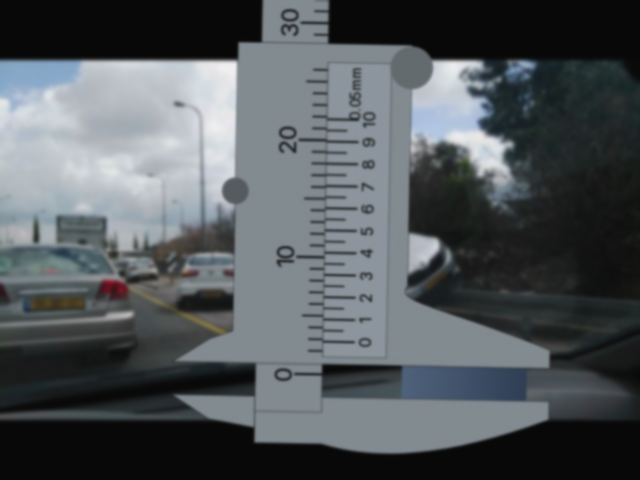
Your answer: {"value": 2.8, "unit": "mm"}
